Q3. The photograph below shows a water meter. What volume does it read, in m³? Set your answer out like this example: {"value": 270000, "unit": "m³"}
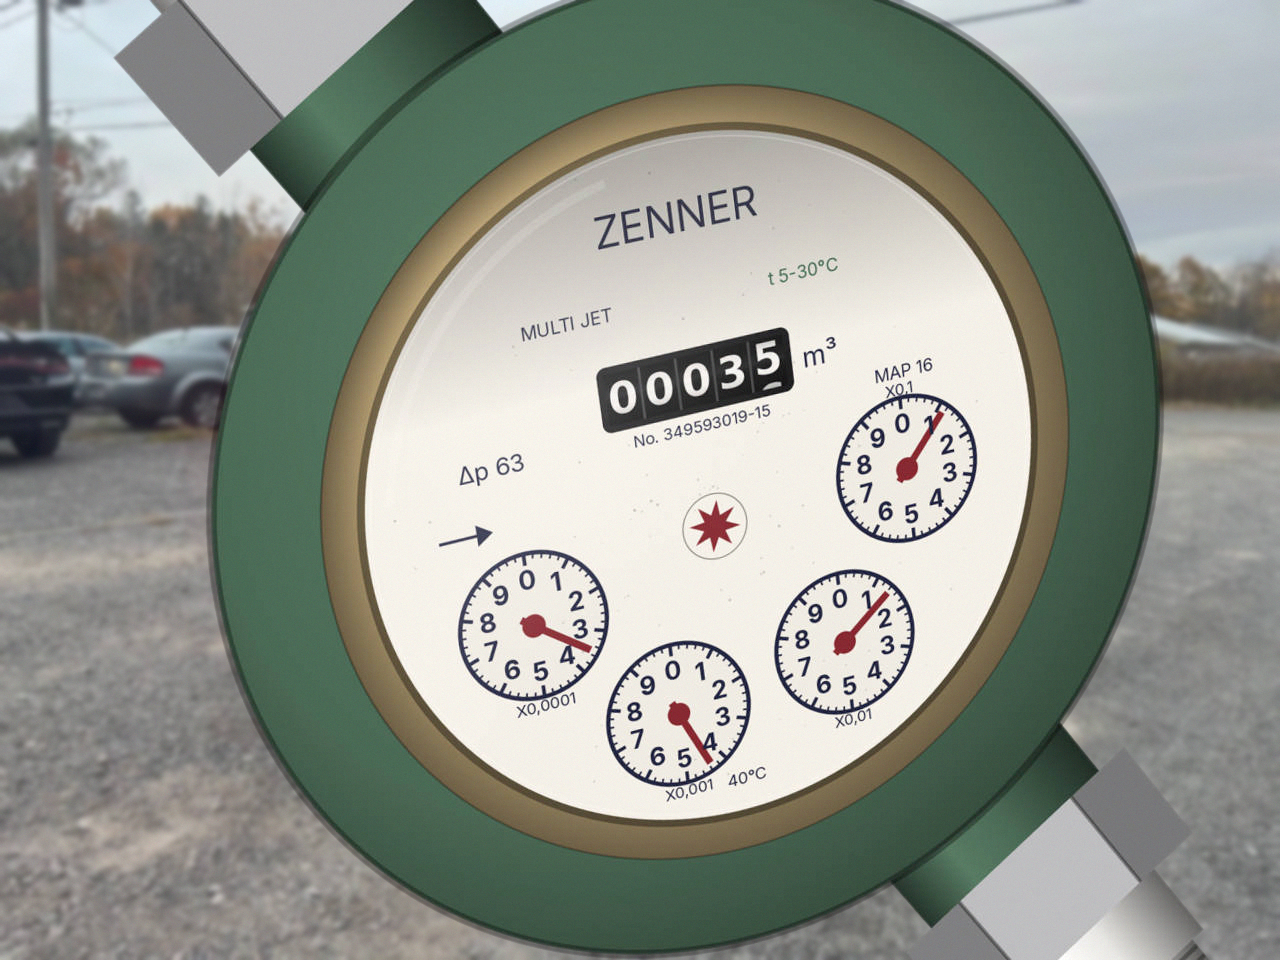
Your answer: {"value": 35.1143, "unit": "m³"}
